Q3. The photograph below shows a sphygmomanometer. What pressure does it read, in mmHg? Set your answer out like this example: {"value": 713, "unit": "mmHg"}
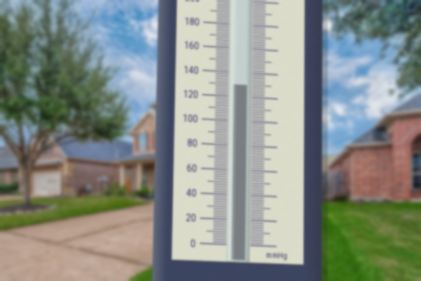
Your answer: {"value": 130, "unit": "mmHg"}
